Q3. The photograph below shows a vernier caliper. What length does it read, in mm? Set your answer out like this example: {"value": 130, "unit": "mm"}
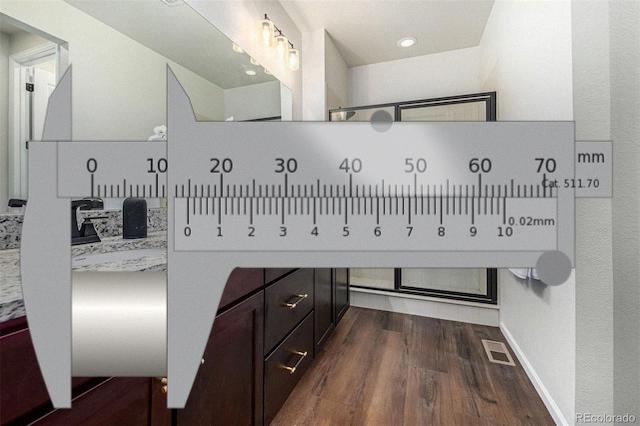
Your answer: {"value": 14.8, "unit": "mm"}
